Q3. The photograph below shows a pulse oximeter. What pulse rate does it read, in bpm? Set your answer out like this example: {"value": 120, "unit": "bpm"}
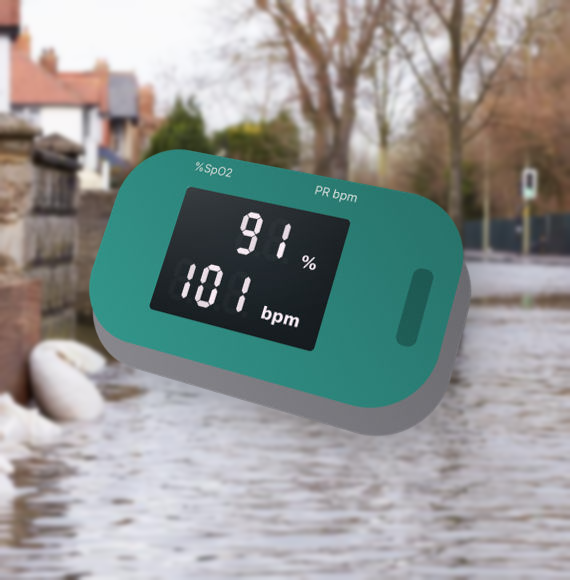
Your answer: {"value": 101, "unit": "bpm"}
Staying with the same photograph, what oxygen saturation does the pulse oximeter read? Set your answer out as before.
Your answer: {"value": 91, "unit": "%"}
